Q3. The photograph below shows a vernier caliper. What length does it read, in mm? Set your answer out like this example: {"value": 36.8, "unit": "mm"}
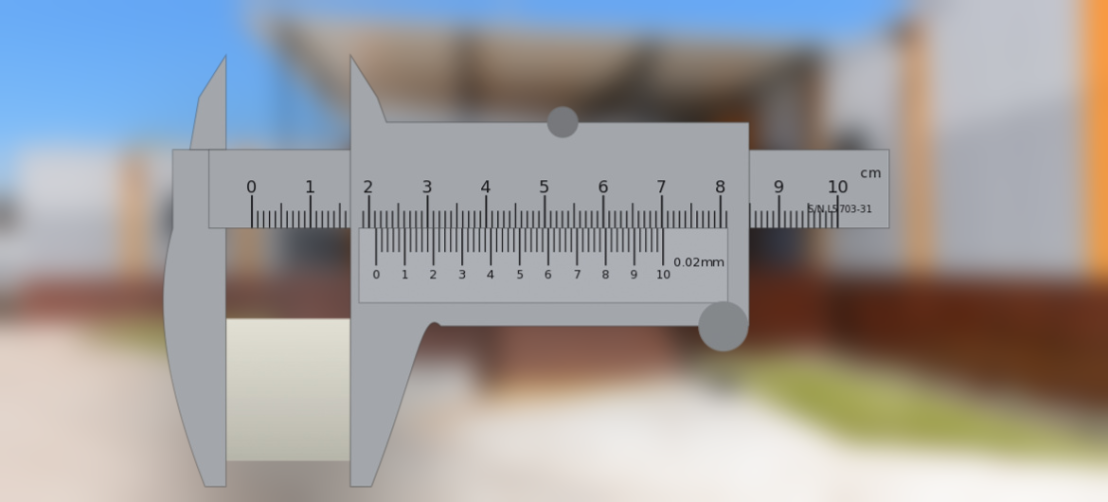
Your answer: {"value": 21.2, "unit": "mm"}
